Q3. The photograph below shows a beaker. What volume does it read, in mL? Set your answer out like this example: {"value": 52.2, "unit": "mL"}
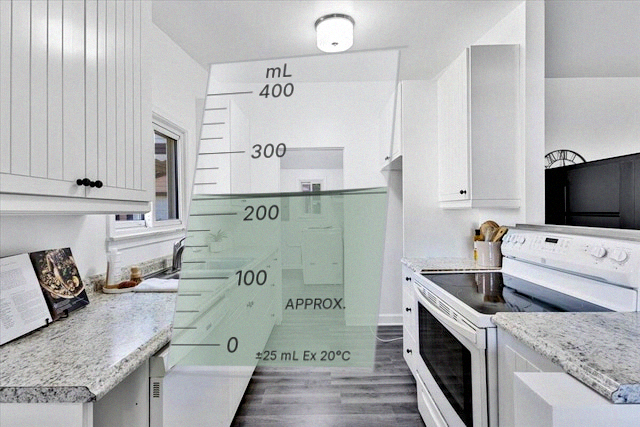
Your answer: {"value": 225, "unit": "mL"}
